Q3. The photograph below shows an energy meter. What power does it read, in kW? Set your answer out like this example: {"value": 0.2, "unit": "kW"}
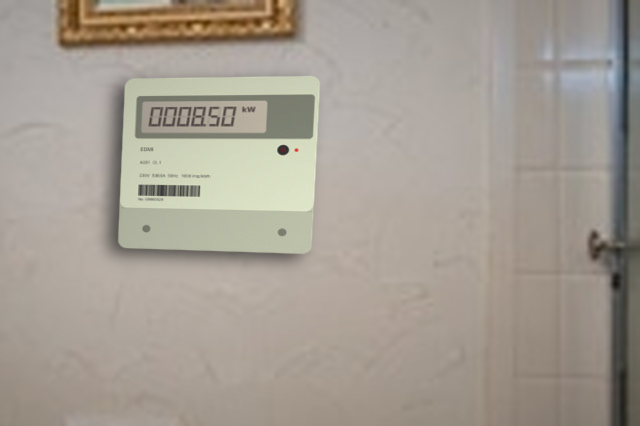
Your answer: {"value": 8.50, "unit": "kW"}
